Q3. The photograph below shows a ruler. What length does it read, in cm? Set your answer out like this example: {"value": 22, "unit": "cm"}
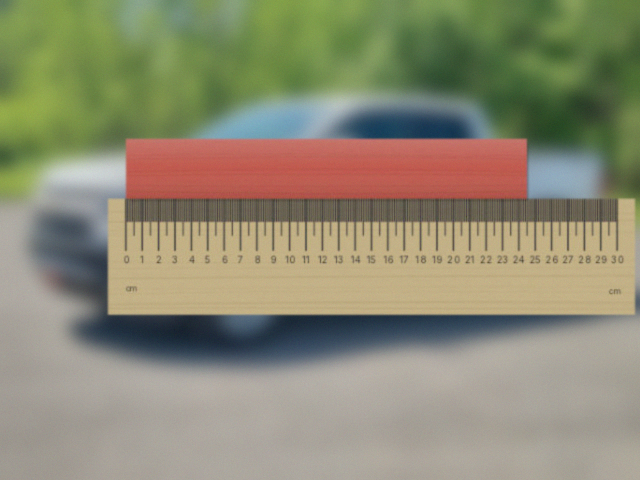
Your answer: {"value": 24.5, "unit": "cm"}
